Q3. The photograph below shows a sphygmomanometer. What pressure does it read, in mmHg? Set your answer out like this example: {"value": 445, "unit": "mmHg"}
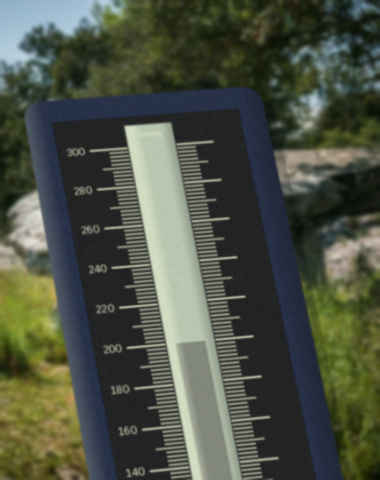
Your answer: {"value": 200, "unit": "mmHg"}
